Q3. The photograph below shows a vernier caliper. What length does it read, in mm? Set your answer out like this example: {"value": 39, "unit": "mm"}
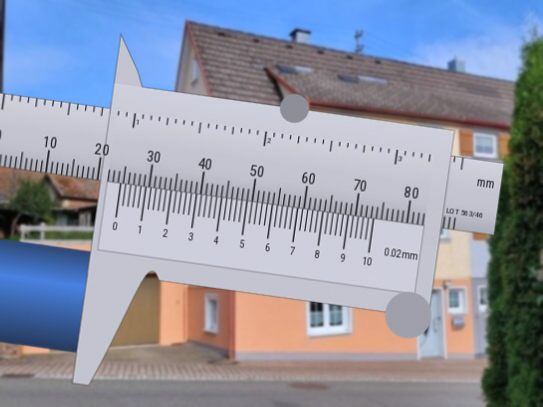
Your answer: {"value": 24.5, "unit": "mm"}
